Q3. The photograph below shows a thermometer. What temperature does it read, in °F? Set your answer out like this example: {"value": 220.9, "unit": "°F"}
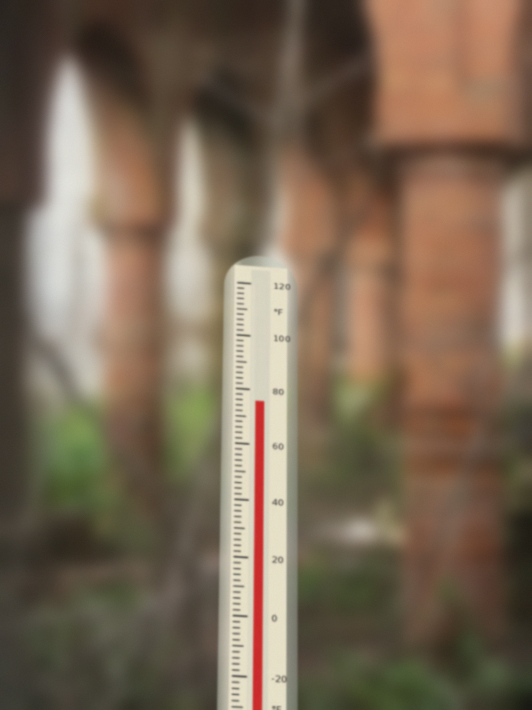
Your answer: {"value": 76, "unit": "°F"}
